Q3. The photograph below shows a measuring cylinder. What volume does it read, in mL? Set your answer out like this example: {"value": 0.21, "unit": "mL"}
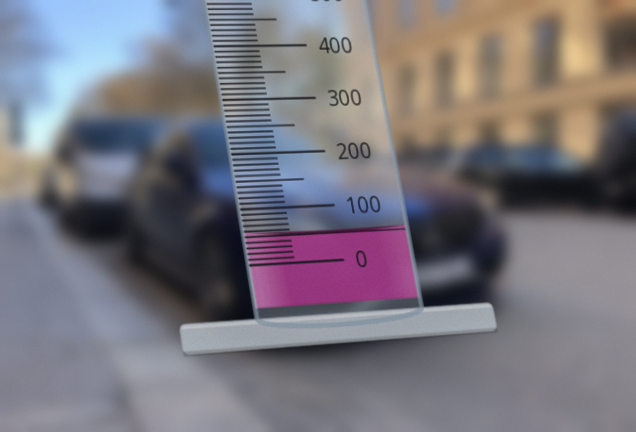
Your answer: {"value": 50, "unit": "mL"}
